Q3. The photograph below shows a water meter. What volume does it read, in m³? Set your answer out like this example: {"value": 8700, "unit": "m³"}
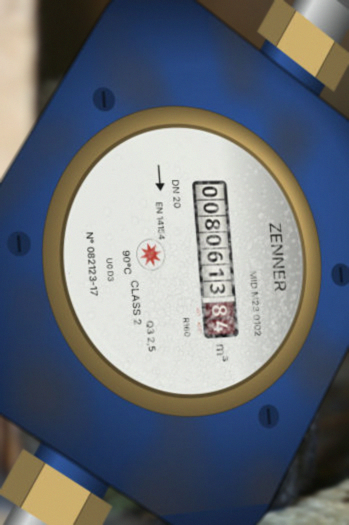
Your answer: {"value": 80613.84, "unit": "m³"}
